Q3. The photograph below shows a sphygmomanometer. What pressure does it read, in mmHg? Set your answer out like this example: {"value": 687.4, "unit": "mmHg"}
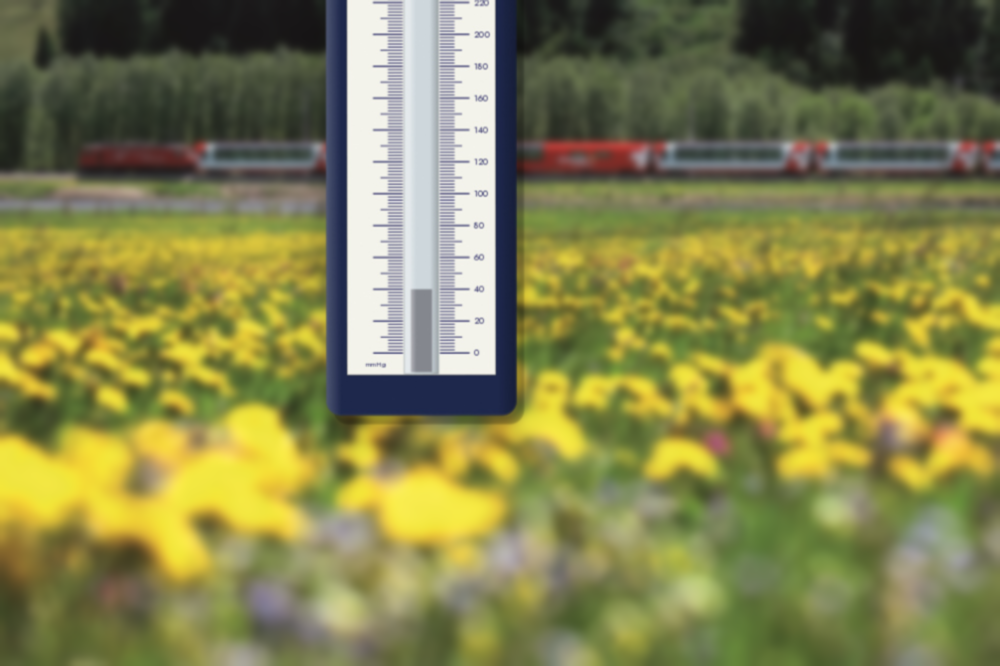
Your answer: {"value": 40, "unit": "mmHg"}
